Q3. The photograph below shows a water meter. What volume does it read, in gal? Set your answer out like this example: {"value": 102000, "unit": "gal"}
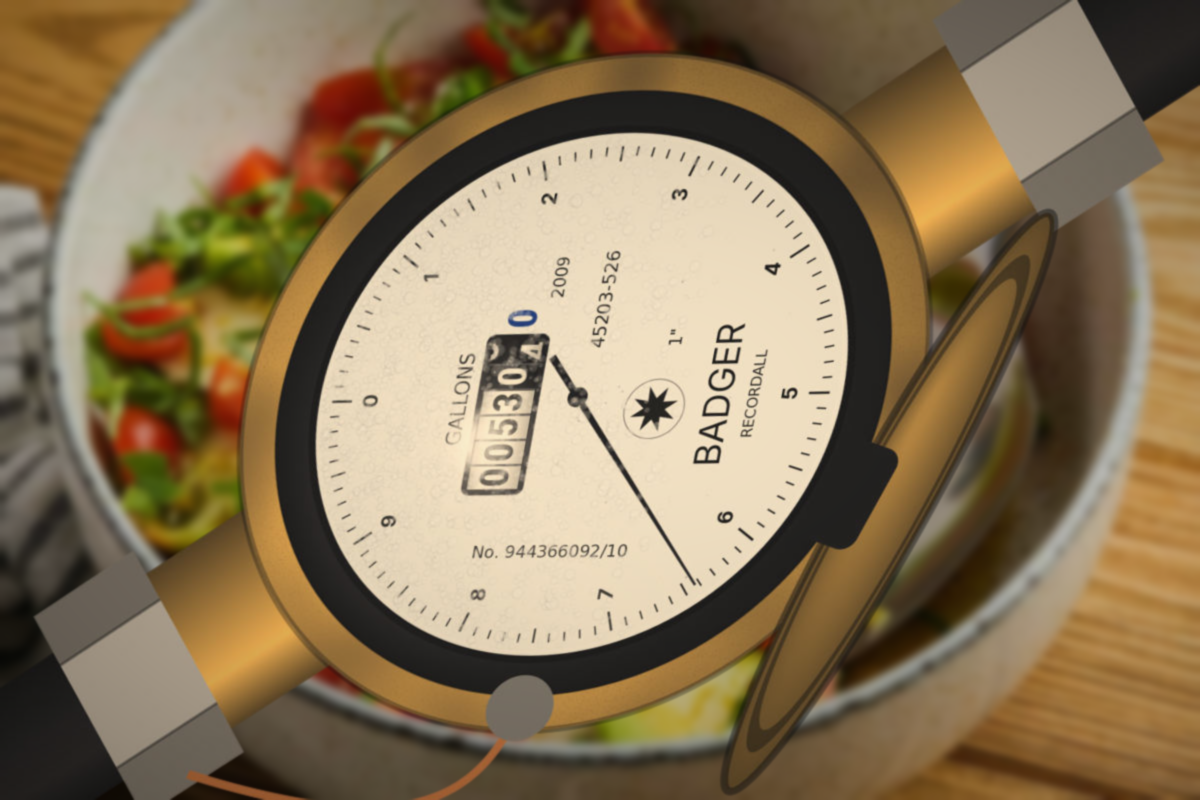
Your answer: {"value": 53036.4, "unit": "gal"}
